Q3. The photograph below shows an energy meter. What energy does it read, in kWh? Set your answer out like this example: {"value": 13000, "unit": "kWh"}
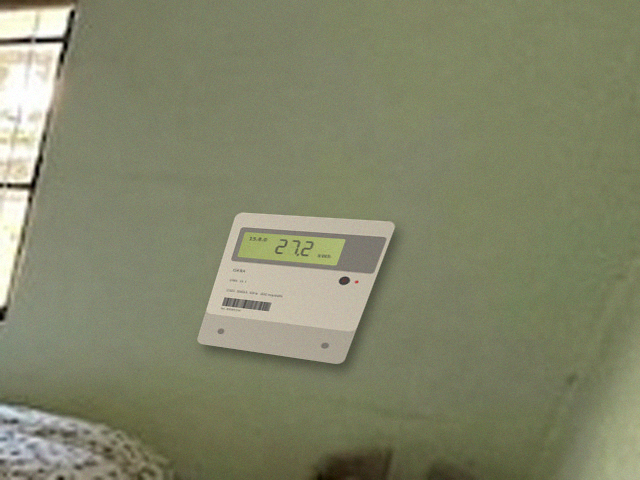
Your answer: {"value": 27.2, "unit": "kWh"}
